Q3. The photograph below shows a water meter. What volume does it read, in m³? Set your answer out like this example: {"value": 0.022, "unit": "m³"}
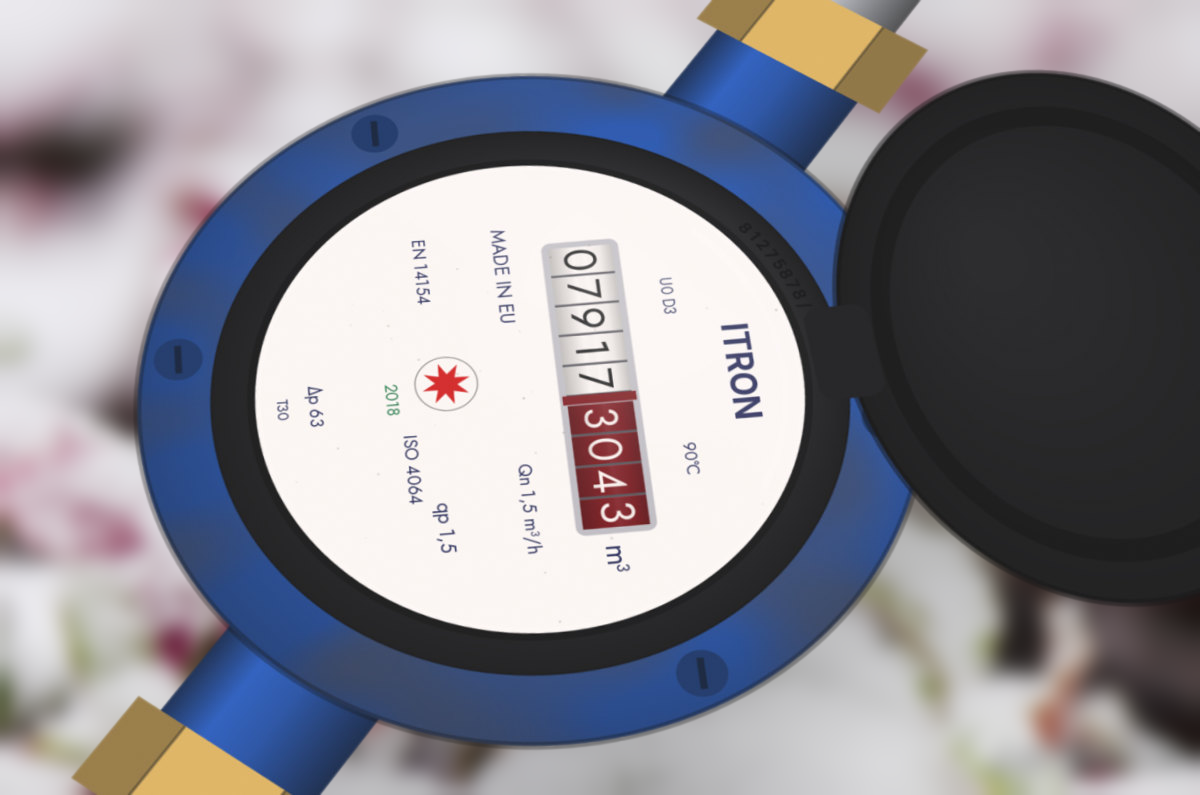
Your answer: {"value": 7917.3043, "unit": "m³"}
